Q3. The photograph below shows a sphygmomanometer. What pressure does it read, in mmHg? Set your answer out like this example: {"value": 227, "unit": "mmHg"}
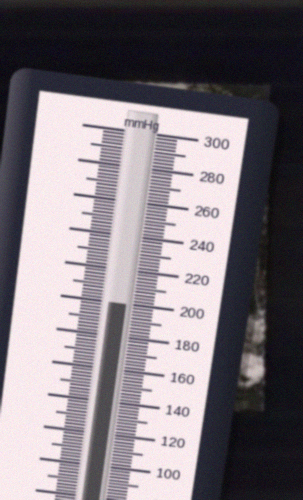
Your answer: {"value": 200, "unit": "mmHg"}
